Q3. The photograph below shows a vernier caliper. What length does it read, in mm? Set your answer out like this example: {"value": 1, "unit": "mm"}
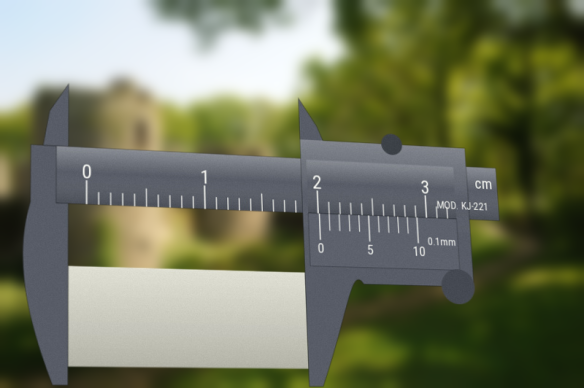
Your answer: {"value": 20.1, "unit": "mm"}
